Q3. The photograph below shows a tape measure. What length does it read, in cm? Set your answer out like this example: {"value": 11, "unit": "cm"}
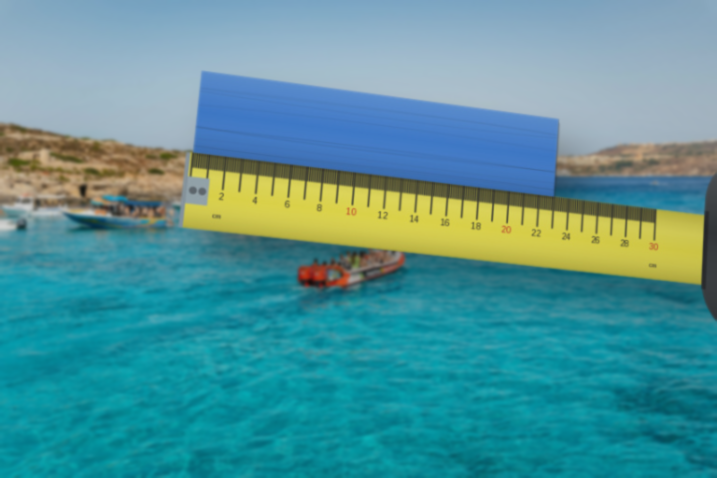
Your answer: {"value": 23, "unit": "cm"}
